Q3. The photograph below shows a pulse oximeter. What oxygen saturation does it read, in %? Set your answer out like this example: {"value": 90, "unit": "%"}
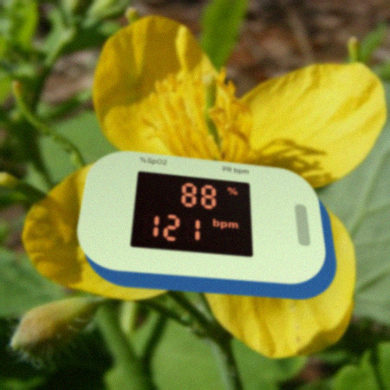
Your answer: {"value": 88, "unit": "%"}
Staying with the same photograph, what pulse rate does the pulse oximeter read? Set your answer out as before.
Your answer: {"value": 121, "unit": "bpm"}
